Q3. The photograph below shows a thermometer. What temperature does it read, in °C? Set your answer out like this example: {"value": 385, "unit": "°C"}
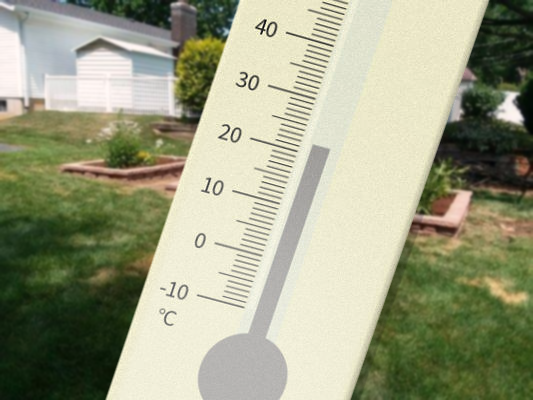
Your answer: {"value": 22, "unit": "°C"}
